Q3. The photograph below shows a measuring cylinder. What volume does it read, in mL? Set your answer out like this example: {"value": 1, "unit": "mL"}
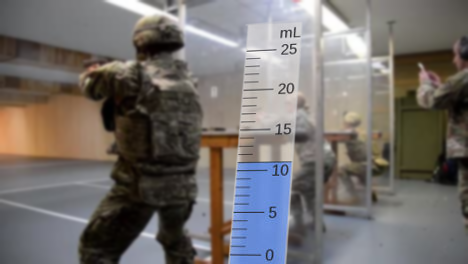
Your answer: {"value": 11, "unit": "mL"}
